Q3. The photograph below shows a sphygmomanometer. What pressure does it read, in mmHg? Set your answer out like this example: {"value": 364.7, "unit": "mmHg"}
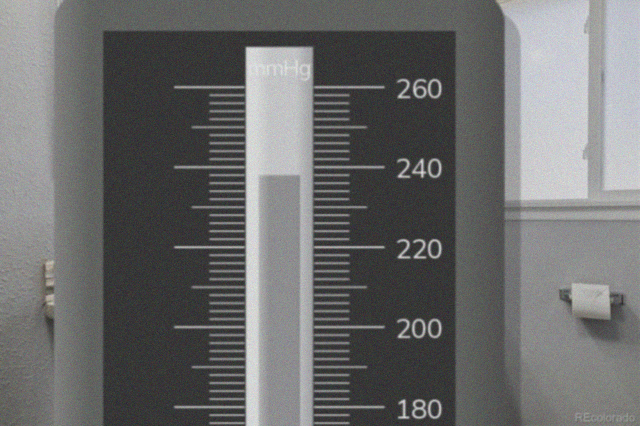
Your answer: {"value": 238, "unit": "mmHg"}
